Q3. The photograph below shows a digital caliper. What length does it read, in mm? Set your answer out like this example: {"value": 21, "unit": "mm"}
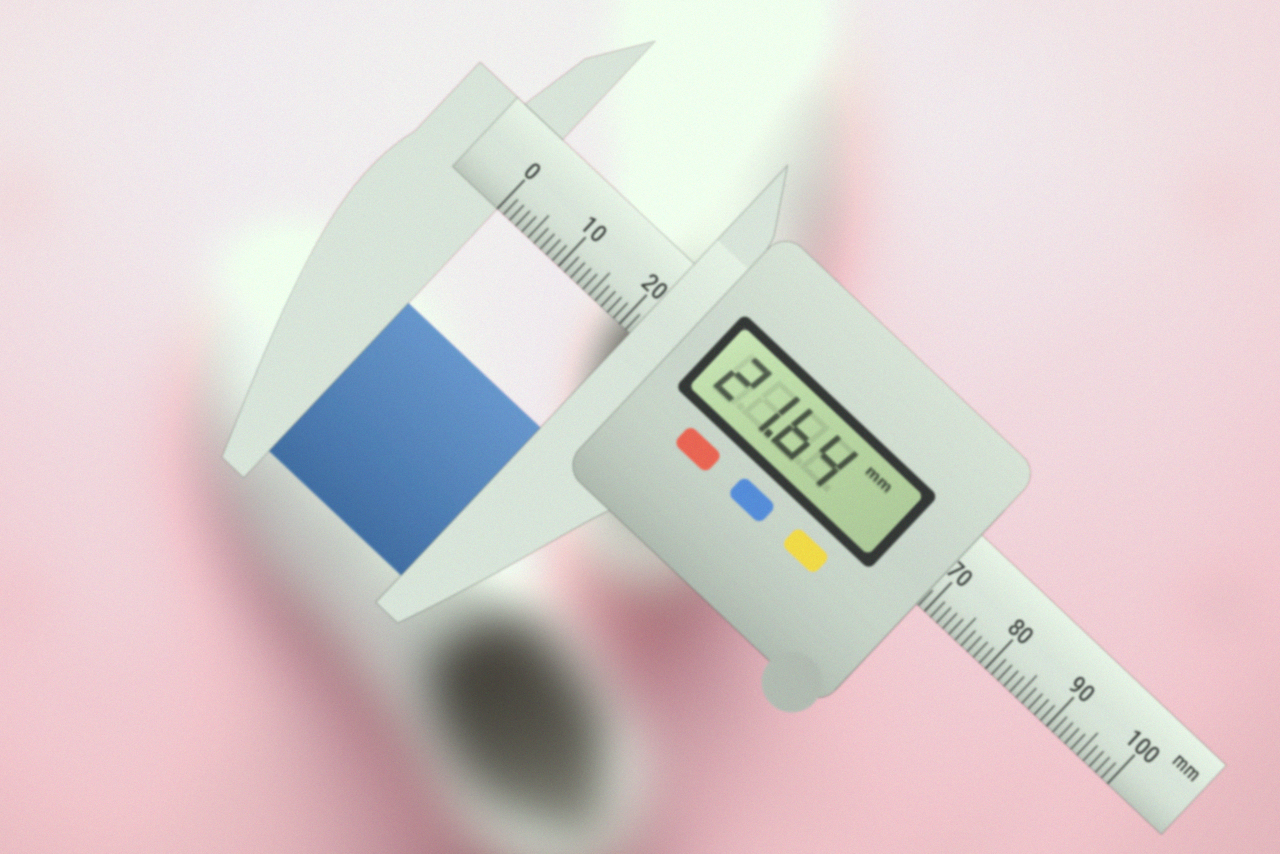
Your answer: {"value": 21.64, "unit": "mm"}
